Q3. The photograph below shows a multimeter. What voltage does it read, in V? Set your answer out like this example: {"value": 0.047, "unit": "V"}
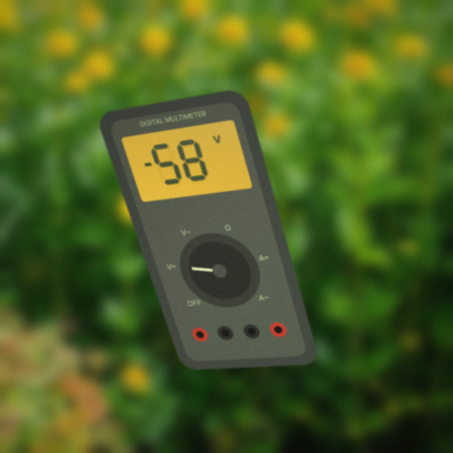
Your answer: {"value": -58, "unit": "V"}
